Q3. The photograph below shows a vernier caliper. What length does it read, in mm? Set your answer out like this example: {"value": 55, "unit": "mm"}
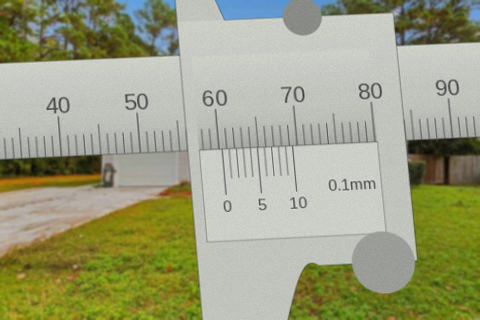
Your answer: {"value": 60.4, "unit": "mm"}
